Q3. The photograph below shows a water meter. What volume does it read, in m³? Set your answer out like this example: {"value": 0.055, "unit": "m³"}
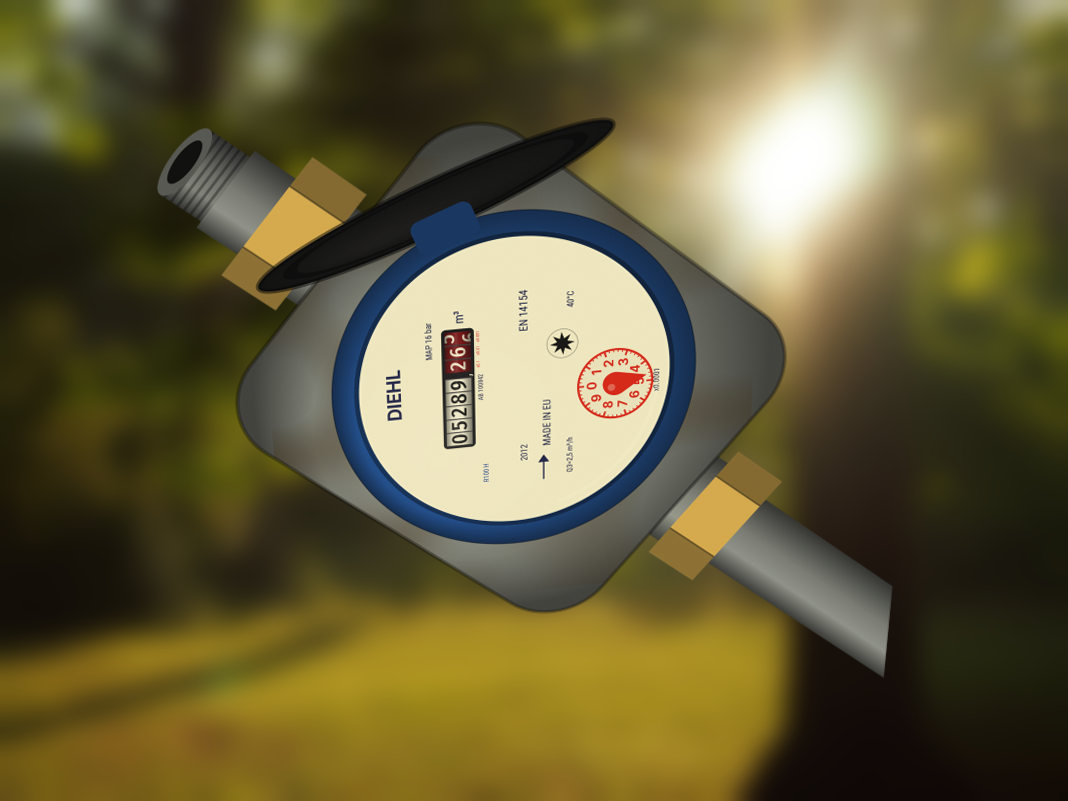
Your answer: {"value": 5289.2654, "unit": "m³"}
